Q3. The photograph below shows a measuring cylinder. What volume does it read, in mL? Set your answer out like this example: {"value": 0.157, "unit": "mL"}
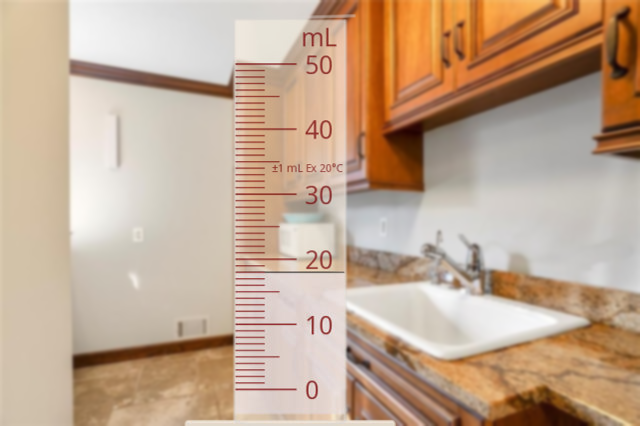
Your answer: {"value": 18, "unit": "mL"}
